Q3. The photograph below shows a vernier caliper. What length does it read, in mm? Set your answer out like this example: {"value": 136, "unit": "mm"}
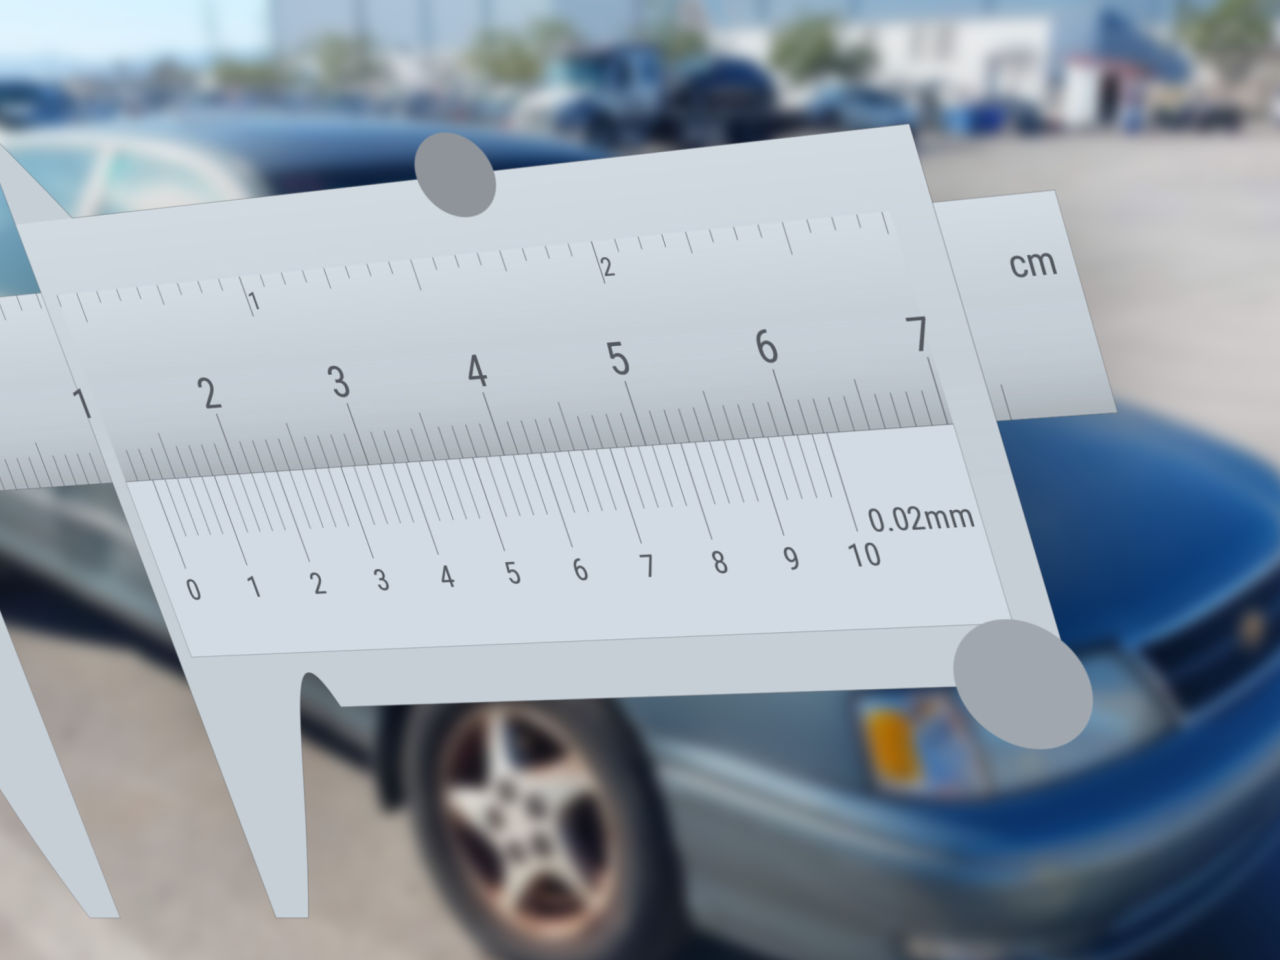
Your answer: {"value": 13.2, "unit": "mm"}
